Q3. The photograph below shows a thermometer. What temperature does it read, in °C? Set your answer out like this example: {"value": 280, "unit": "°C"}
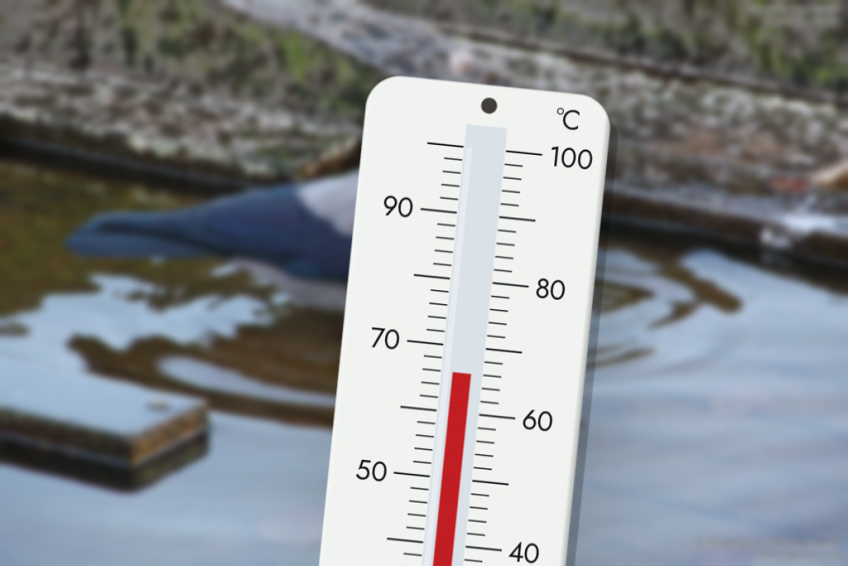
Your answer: {"value": 66, "unit": "°C"}
